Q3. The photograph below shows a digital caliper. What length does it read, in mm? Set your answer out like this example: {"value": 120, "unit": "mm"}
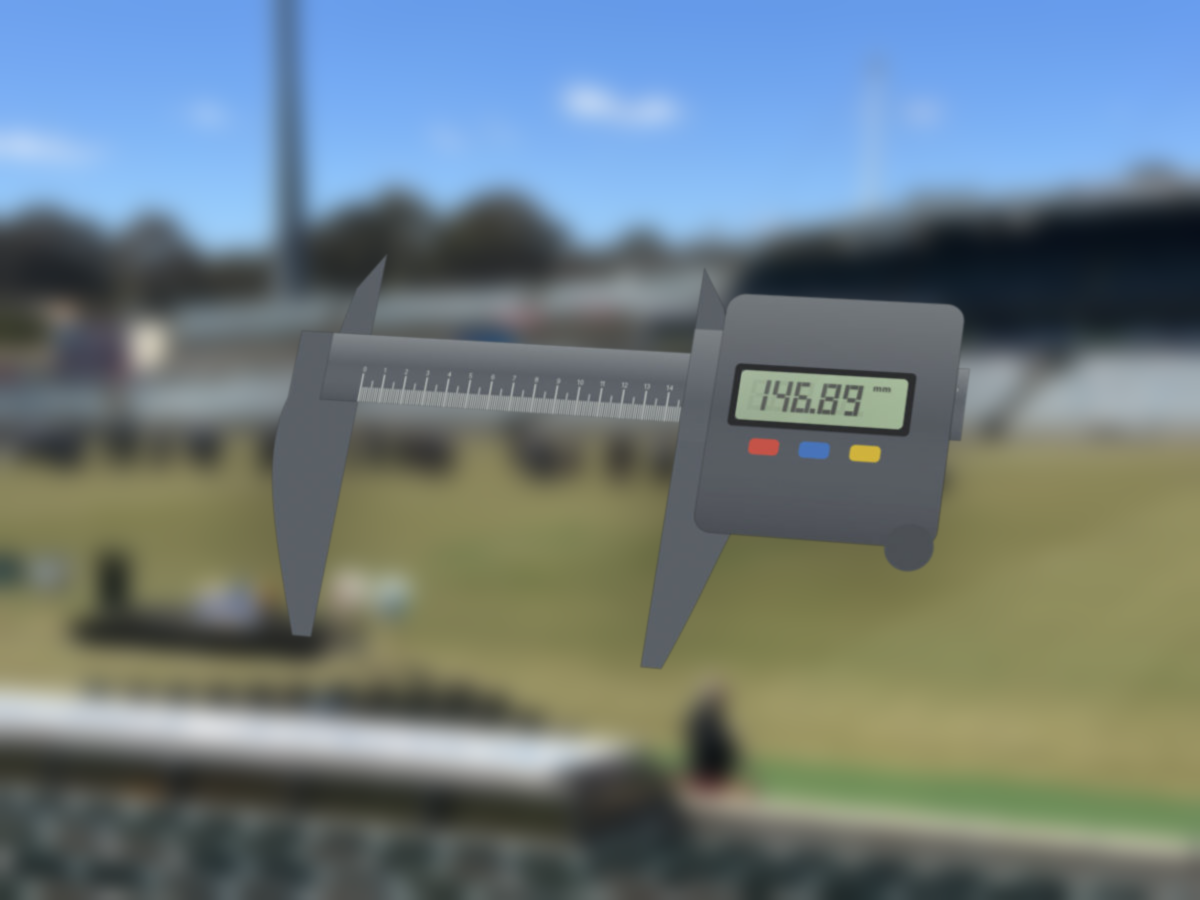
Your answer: {"value": 146.89, "unit": "mm"}
